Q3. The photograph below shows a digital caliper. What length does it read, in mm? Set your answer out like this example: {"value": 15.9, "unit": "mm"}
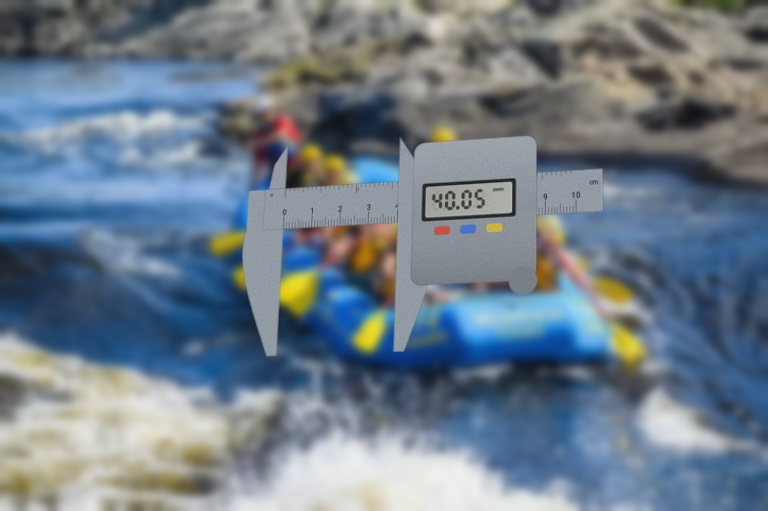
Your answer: {"value": 40.05, "unit": "mm"}
